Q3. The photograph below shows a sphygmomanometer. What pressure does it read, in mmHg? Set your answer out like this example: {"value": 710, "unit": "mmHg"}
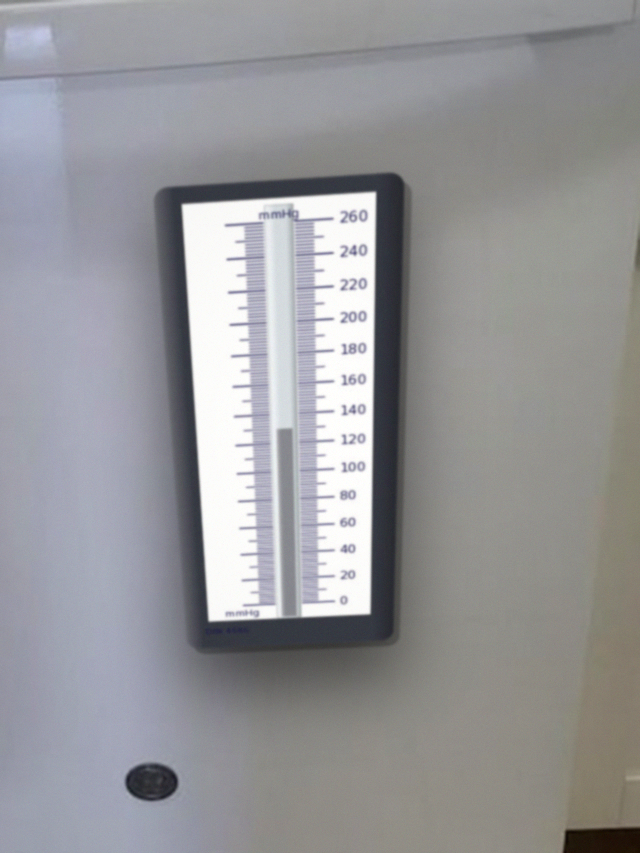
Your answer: {"value": 130, "unit": "mmHg"}
